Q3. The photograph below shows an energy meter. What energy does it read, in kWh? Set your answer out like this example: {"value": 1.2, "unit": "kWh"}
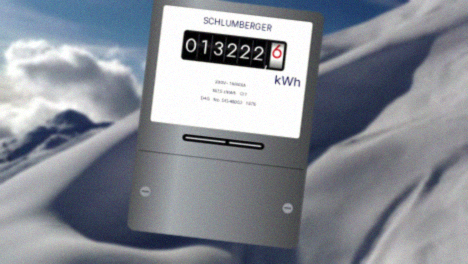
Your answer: {"value": 13222.6, "unit": "kWh"}
